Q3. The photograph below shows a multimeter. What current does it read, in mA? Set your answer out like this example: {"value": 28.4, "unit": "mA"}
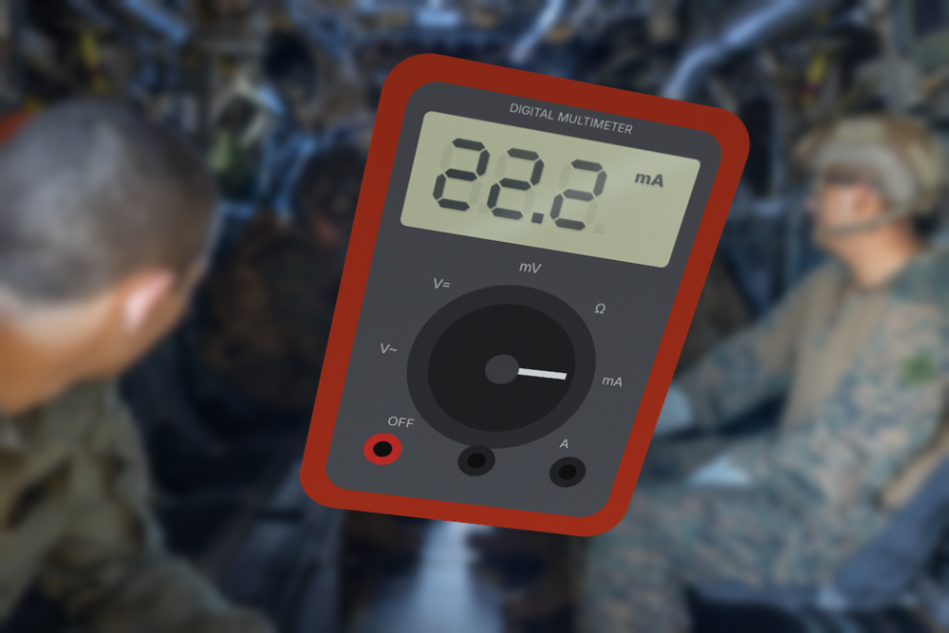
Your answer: {"value": 22.2, "unit": "mA"}
